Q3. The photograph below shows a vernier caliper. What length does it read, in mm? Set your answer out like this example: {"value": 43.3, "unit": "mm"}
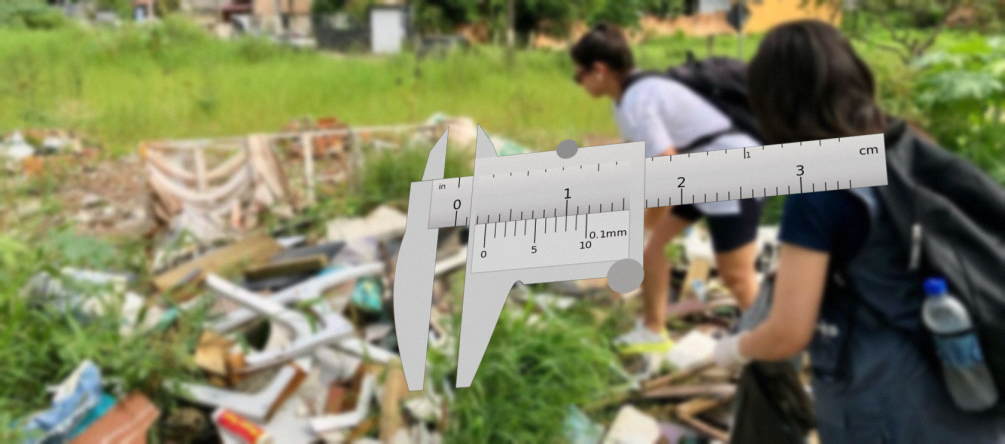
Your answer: {"value": 2.8, "unit": "mm"}
